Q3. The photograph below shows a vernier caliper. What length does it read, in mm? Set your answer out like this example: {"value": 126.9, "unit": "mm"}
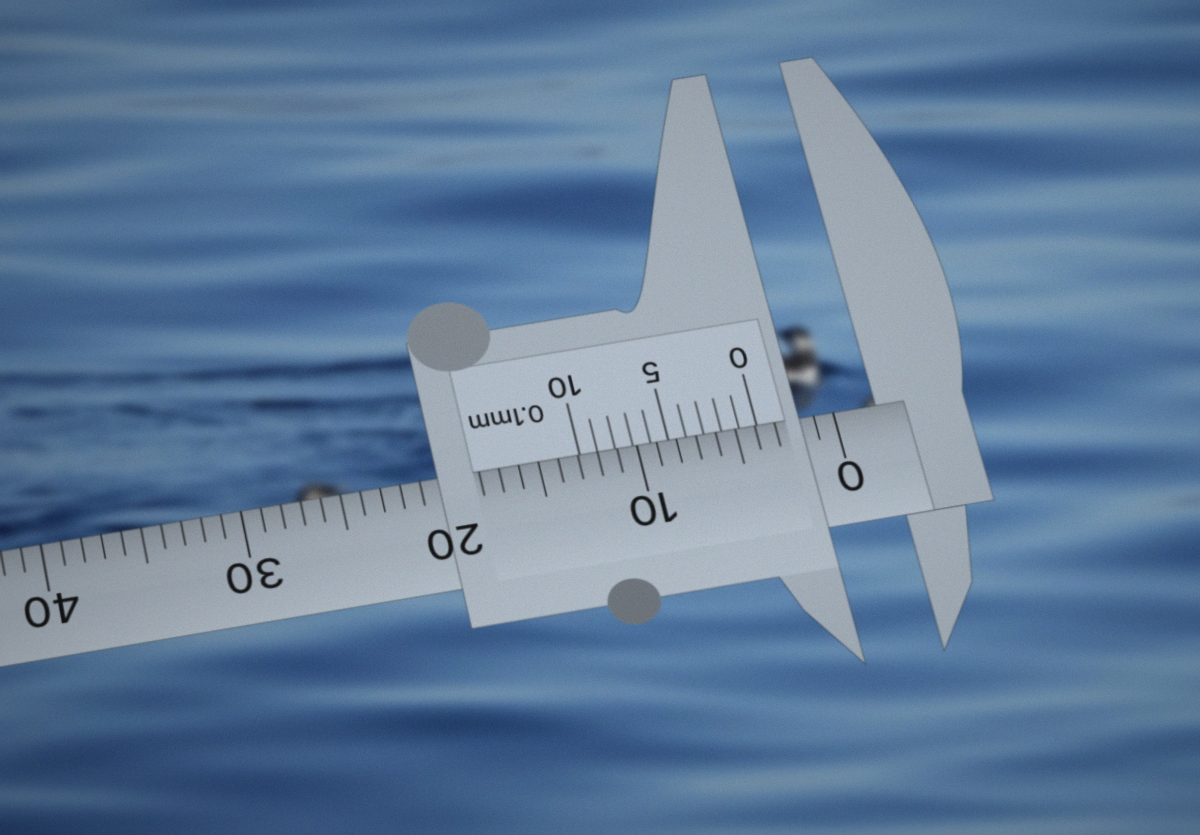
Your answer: {"value": 3.9, "unit": "mm"}
